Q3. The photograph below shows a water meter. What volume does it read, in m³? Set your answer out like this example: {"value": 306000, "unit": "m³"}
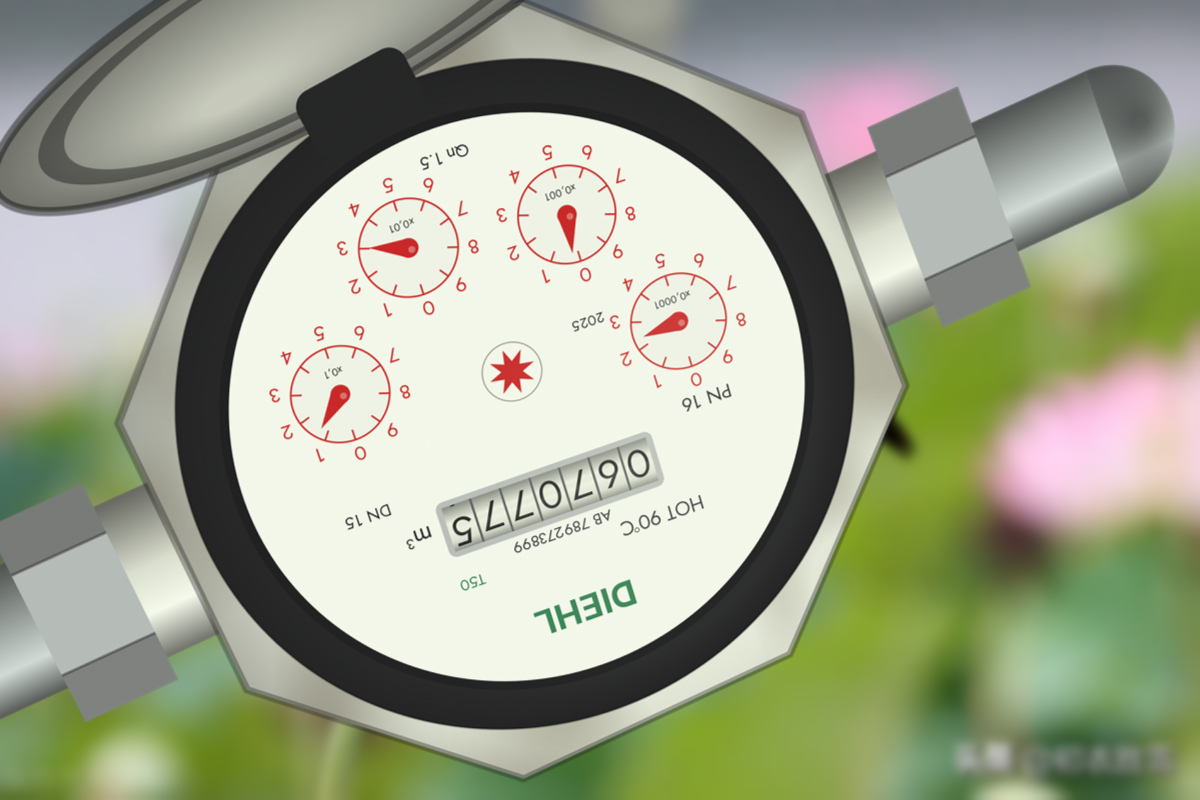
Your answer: {"value": 670775.1302, "unit": "m³"}
